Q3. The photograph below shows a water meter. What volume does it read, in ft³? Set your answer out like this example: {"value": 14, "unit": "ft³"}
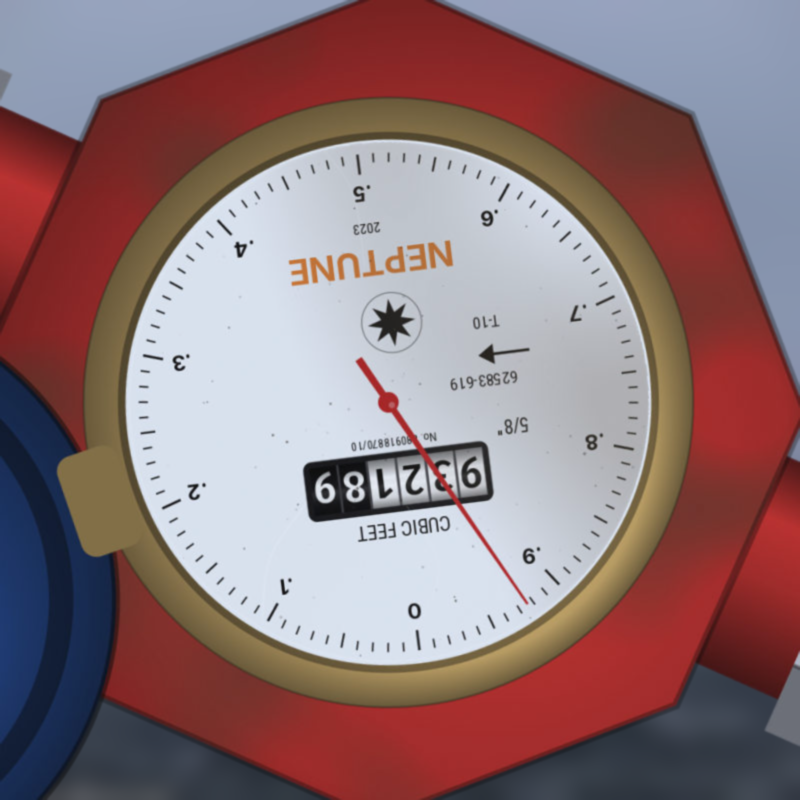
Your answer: {"value": 932188.92, "unit": "ft³"}
